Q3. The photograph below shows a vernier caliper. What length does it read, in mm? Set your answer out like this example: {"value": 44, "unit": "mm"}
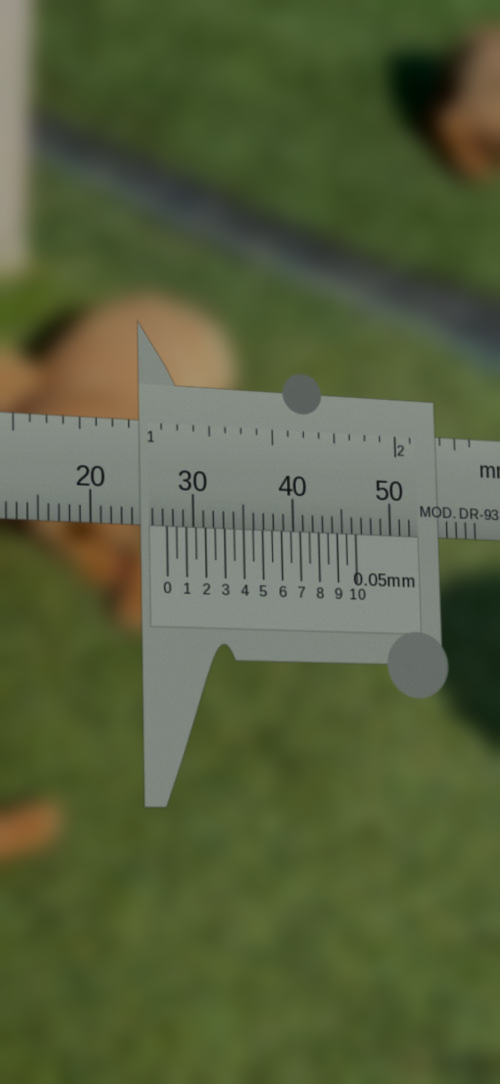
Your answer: {"value": 27.4, "unit": "mm"}
